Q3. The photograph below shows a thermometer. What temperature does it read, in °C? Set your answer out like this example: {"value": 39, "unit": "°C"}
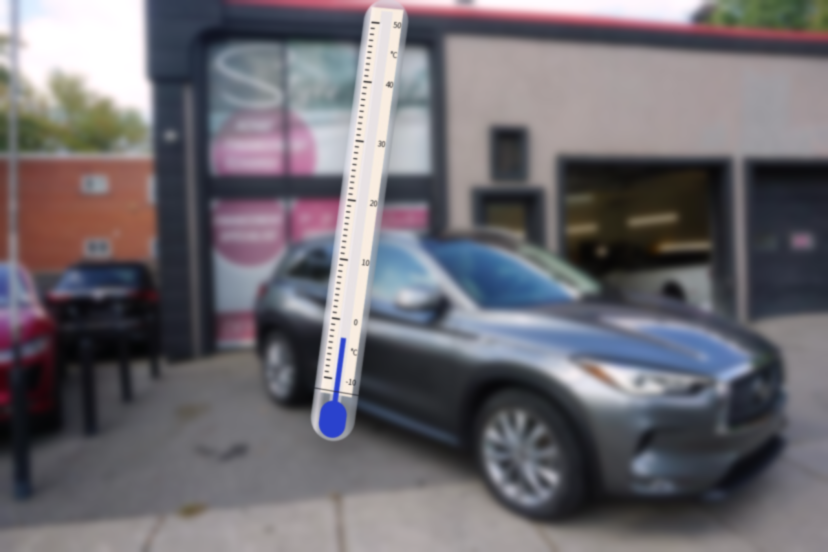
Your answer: {"value": -3, "unit": "°C"}
